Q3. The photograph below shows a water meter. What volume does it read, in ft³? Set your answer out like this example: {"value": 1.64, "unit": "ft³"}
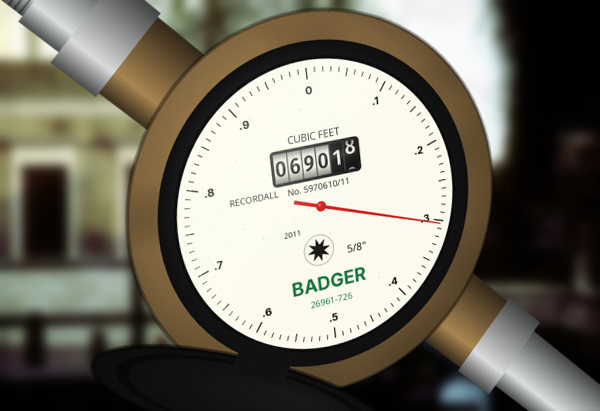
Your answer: {"value": 69018.30, "unit": "ft³"}
